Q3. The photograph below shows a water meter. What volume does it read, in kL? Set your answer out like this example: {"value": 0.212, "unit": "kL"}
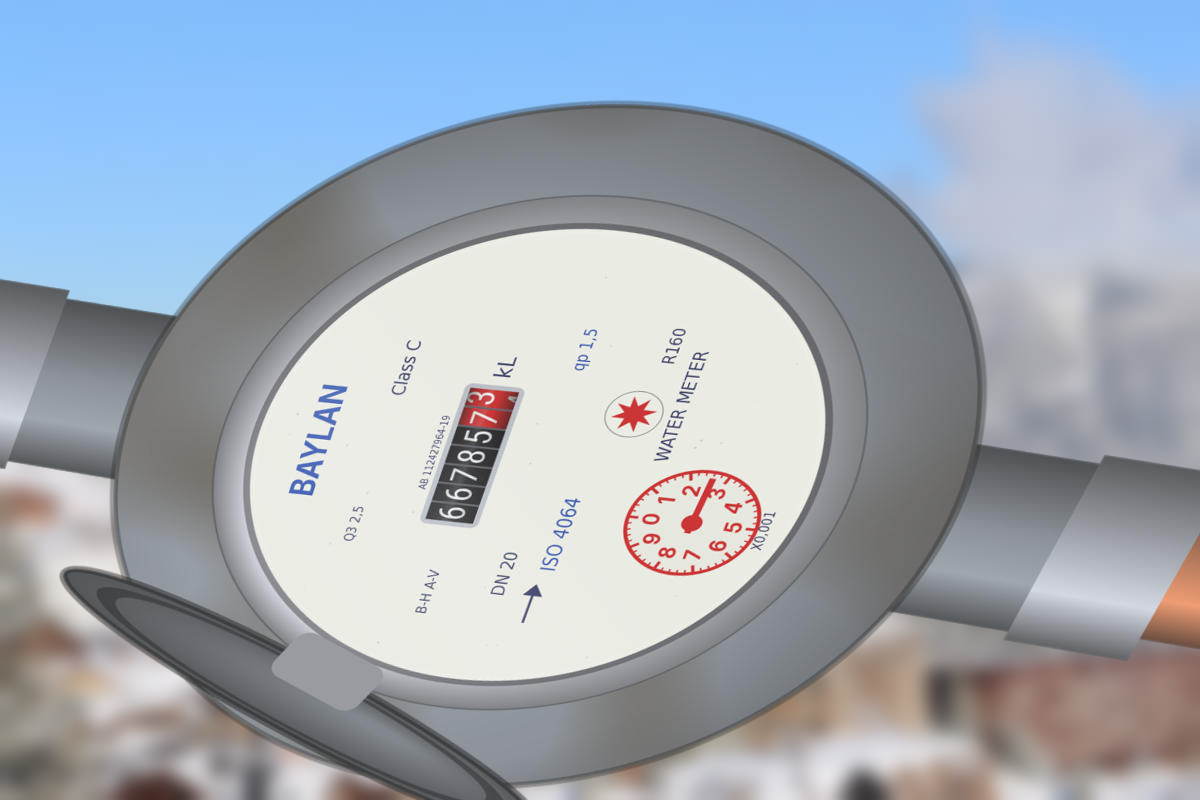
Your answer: {"value": 66785.732, "unit": "kL"}
